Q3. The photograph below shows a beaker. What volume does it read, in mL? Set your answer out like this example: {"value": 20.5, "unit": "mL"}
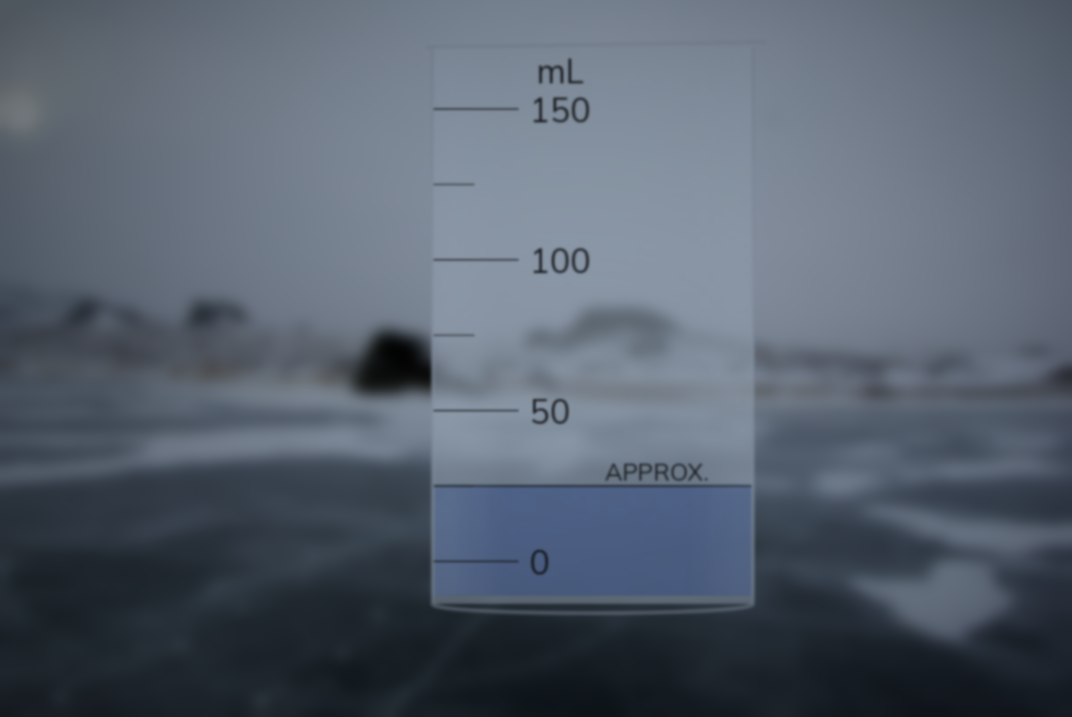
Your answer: {"value": 25, "unit": "mL"}
